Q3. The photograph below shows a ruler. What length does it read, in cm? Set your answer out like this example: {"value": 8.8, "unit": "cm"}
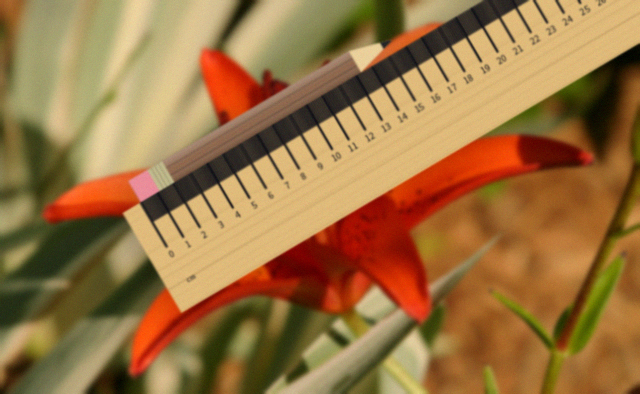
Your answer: {"value": 15.5, "unit": "cm"}
